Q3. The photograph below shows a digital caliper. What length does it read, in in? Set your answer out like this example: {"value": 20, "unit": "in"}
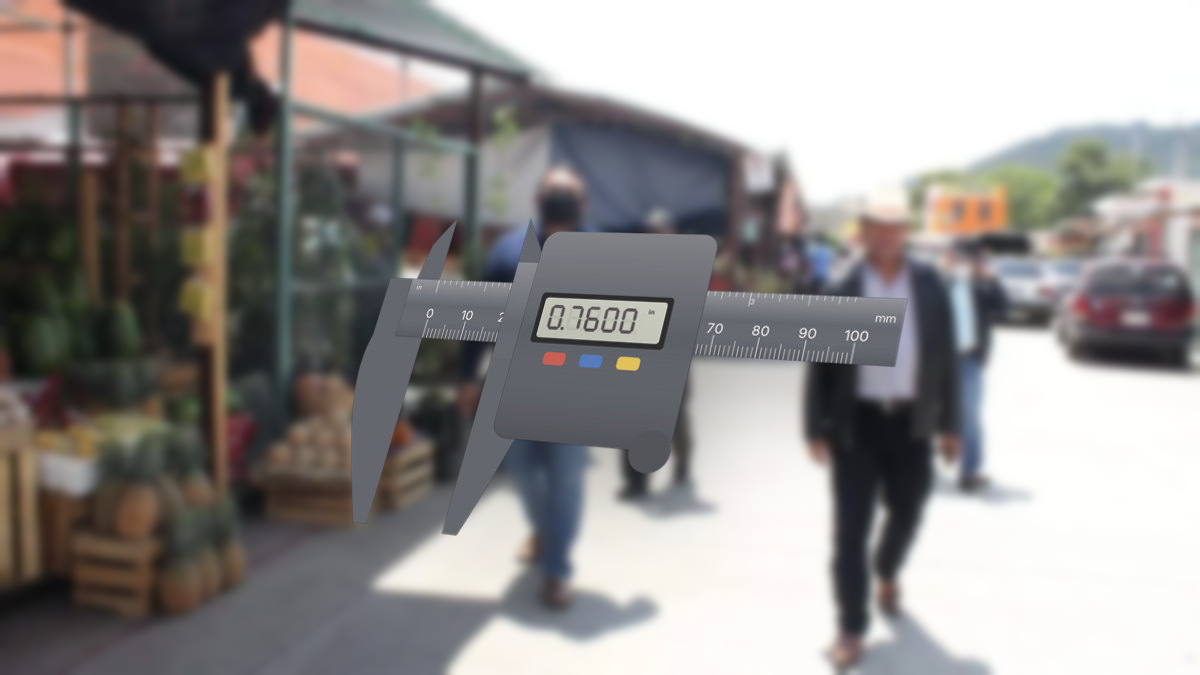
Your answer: {"value": 0.7600, "unit": "in"}
